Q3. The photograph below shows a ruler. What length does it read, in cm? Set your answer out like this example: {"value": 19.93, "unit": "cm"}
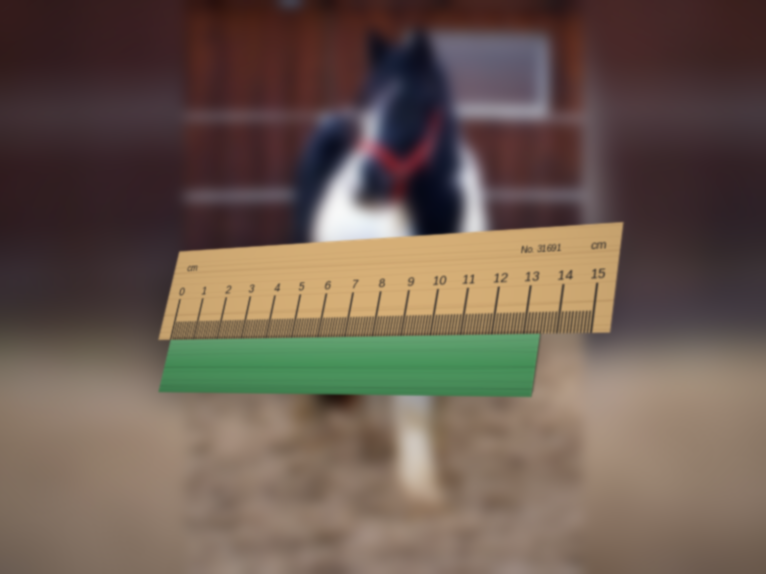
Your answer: {"value": 13.5, "unit": "cm"}
